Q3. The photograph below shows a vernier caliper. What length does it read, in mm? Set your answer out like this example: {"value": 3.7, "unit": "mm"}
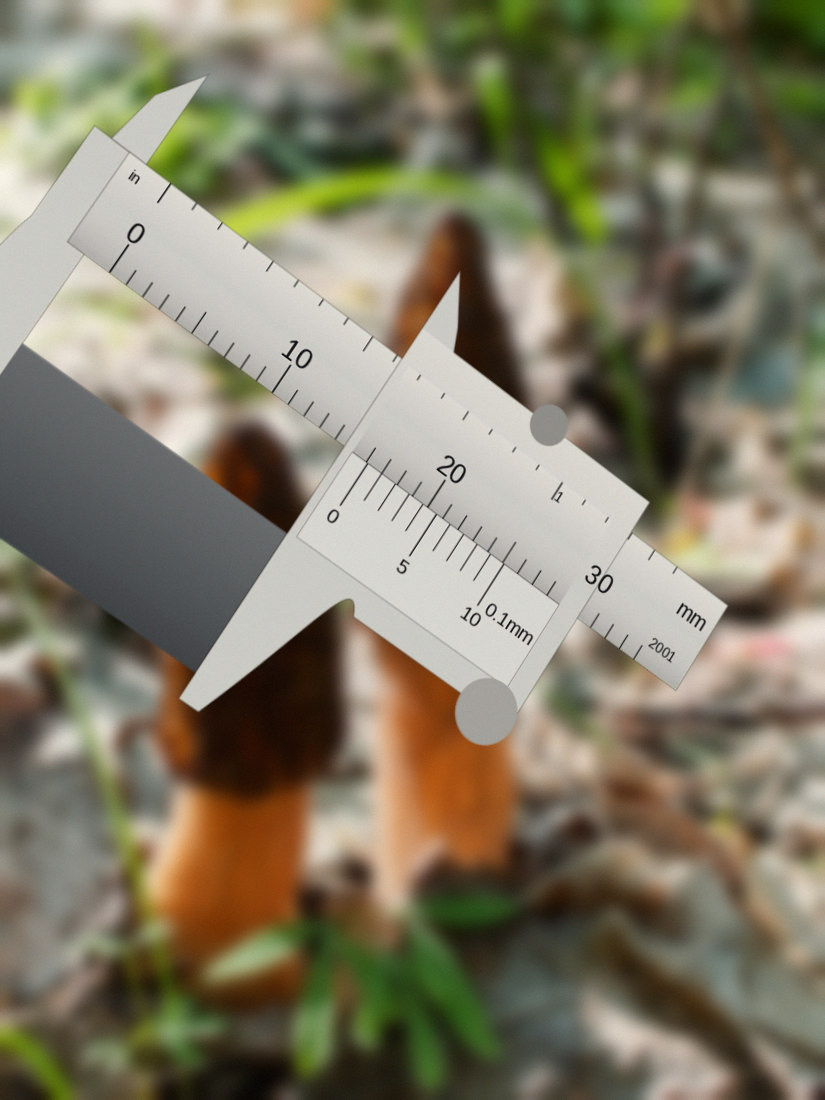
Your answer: {"value": 16.1, "unit": "mm"}
